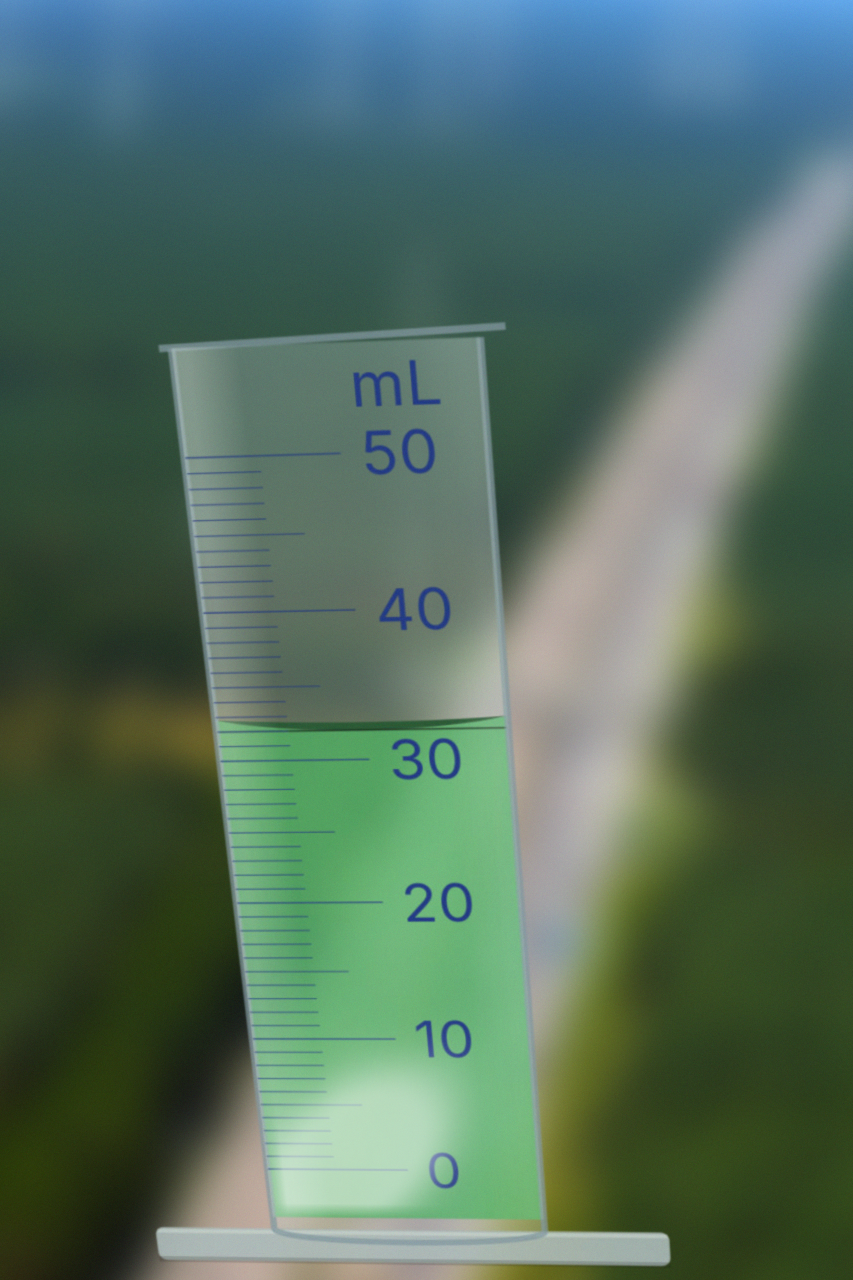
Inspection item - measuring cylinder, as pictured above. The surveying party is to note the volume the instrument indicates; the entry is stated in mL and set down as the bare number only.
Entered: 32
